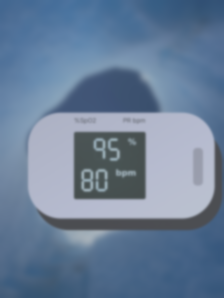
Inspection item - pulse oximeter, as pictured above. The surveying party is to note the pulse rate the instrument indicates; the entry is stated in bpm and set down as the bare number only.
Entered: 80
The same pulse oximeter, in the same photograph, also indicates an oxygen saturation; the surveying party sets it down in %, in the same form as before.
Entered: 95
